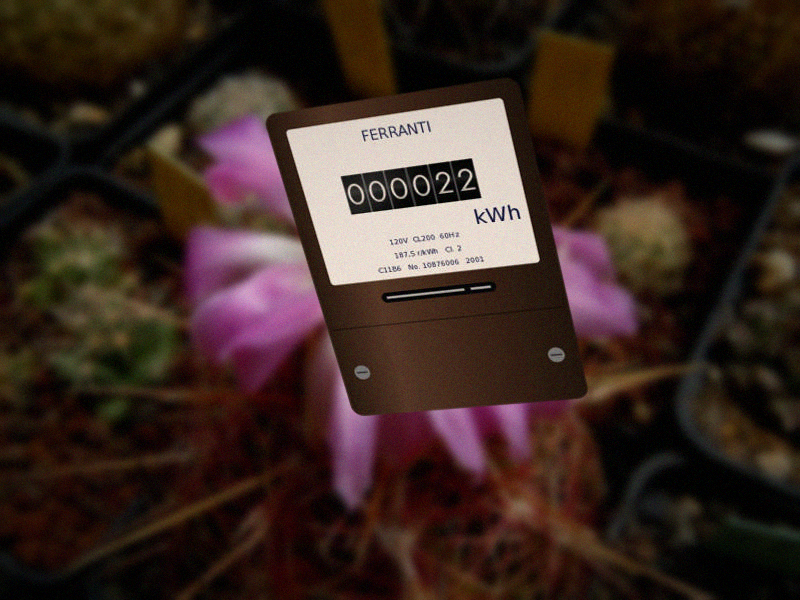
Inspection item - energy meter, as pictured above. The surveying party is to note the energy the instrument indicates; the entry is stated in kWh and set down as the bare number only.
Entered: 22
